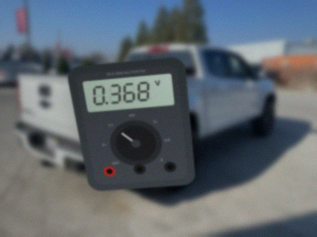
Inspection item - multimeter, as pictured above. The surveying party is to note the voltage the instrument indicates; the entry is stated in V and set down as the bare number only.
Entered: 0.368
